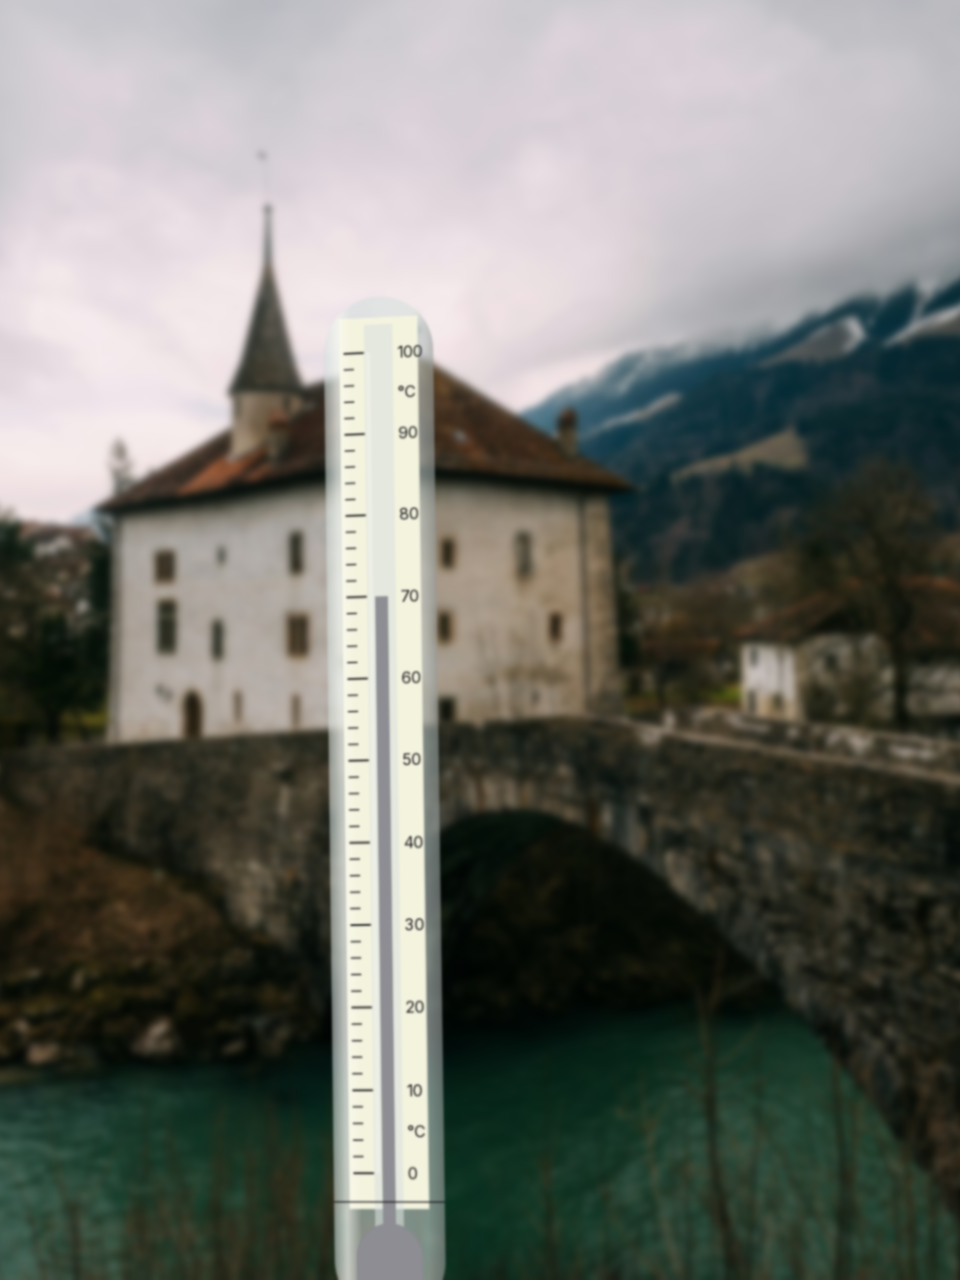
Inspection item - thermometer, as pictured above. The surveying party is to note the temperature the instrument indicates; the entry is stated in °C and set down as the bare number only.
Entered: 70
